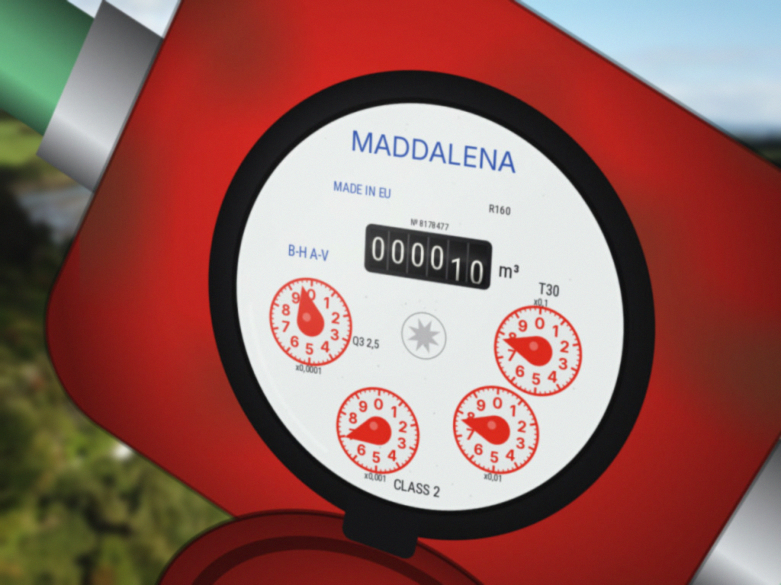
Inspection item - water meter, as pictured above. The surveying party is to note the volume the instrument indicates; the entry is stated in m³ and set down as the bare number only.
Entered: 9.7769
